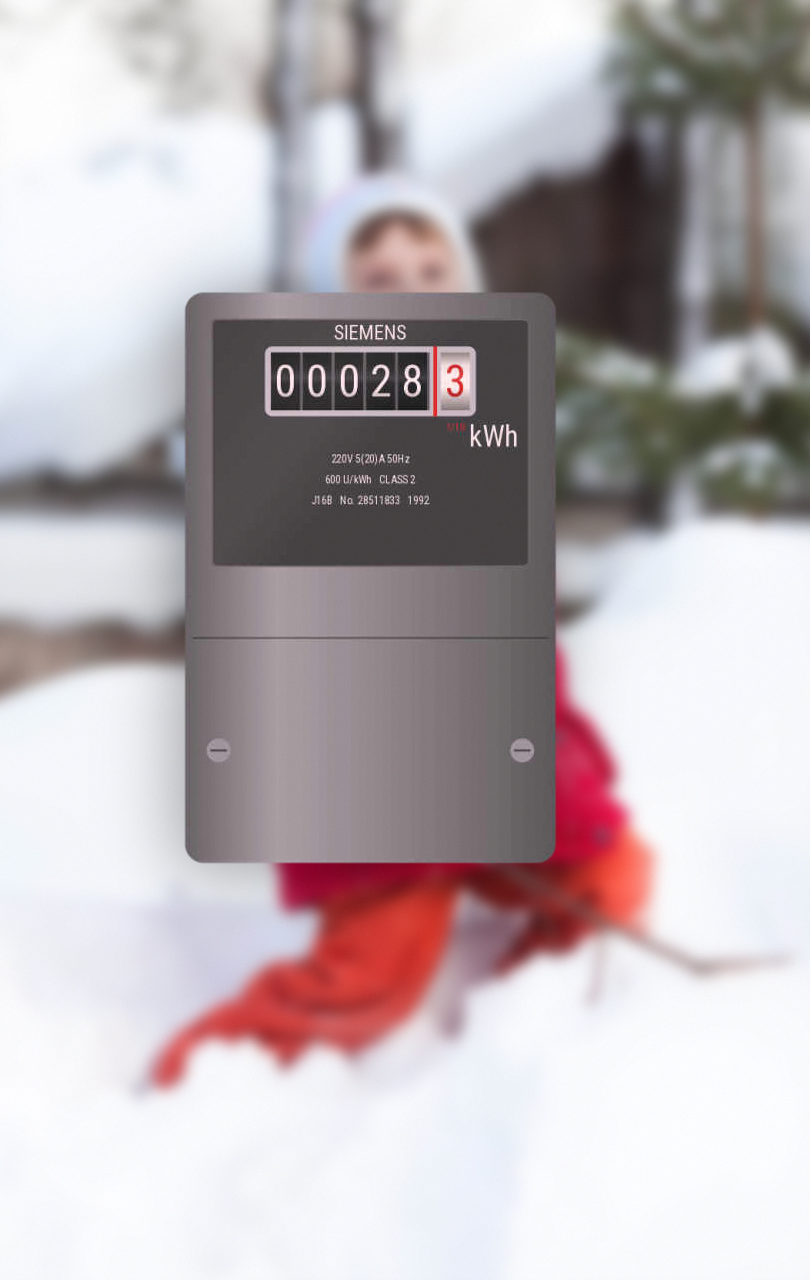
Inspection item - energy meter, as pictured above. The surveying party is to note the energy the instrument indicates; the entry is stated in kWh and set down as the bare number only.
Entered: 28.3
